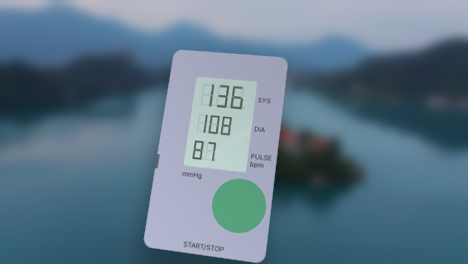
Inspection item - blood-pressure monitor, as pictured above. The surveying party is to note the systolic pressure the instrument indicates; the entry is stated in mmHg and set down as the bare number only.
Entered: 136
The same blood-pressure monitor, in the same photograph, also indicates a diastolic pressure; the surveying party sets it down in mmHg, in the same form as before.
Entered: 108
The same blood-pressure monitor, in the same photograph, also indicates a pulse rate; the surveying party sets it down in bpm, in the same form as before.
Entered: 87
